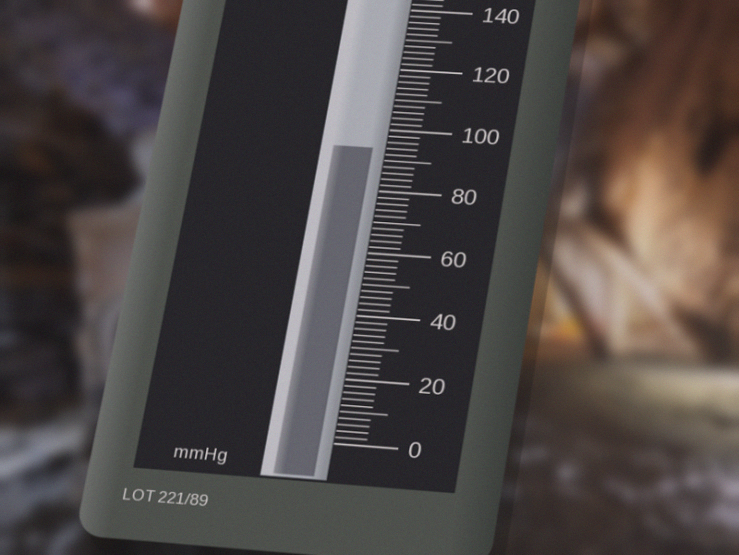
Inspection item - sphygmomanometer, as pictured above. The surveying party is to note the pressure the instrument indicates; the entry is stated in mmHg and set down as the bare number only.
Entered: 94
